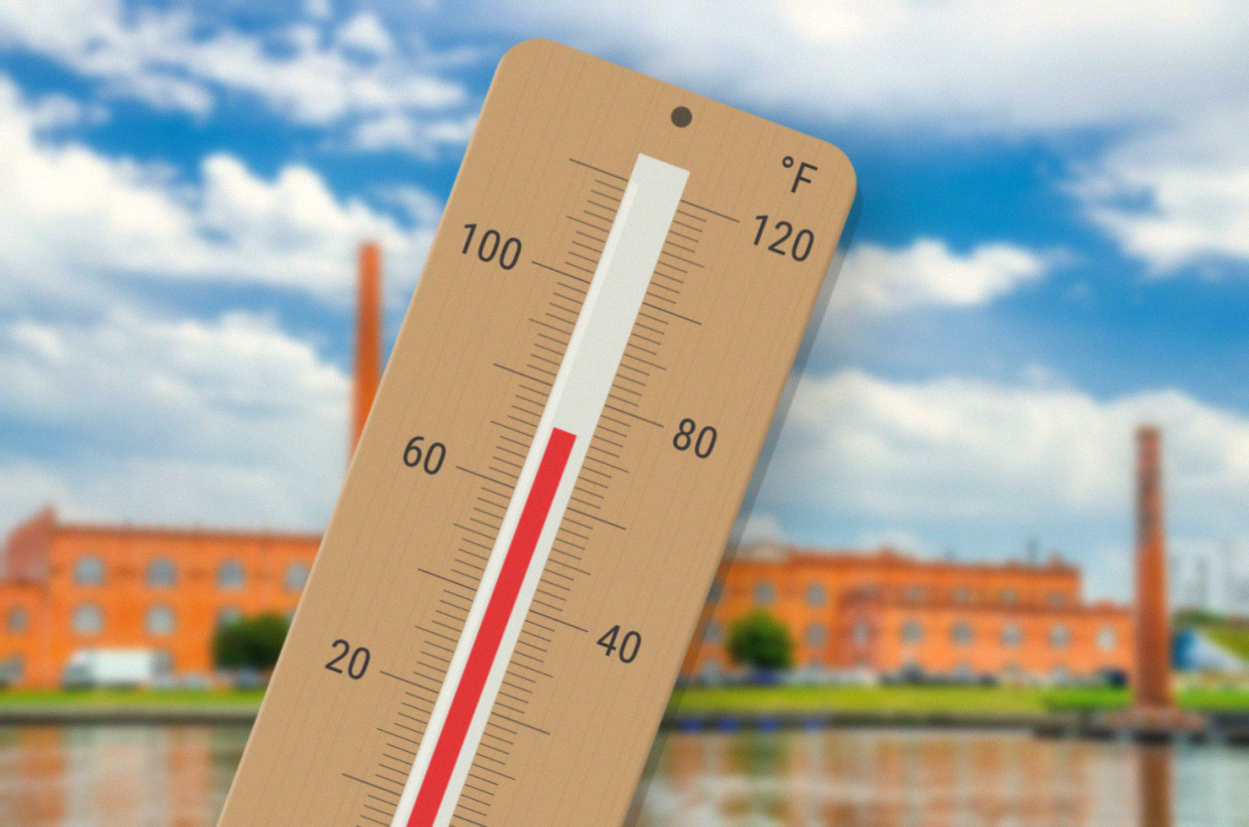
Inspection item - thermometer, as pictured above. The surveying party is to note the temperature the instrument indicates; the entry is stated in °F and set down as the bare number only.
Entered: 73
